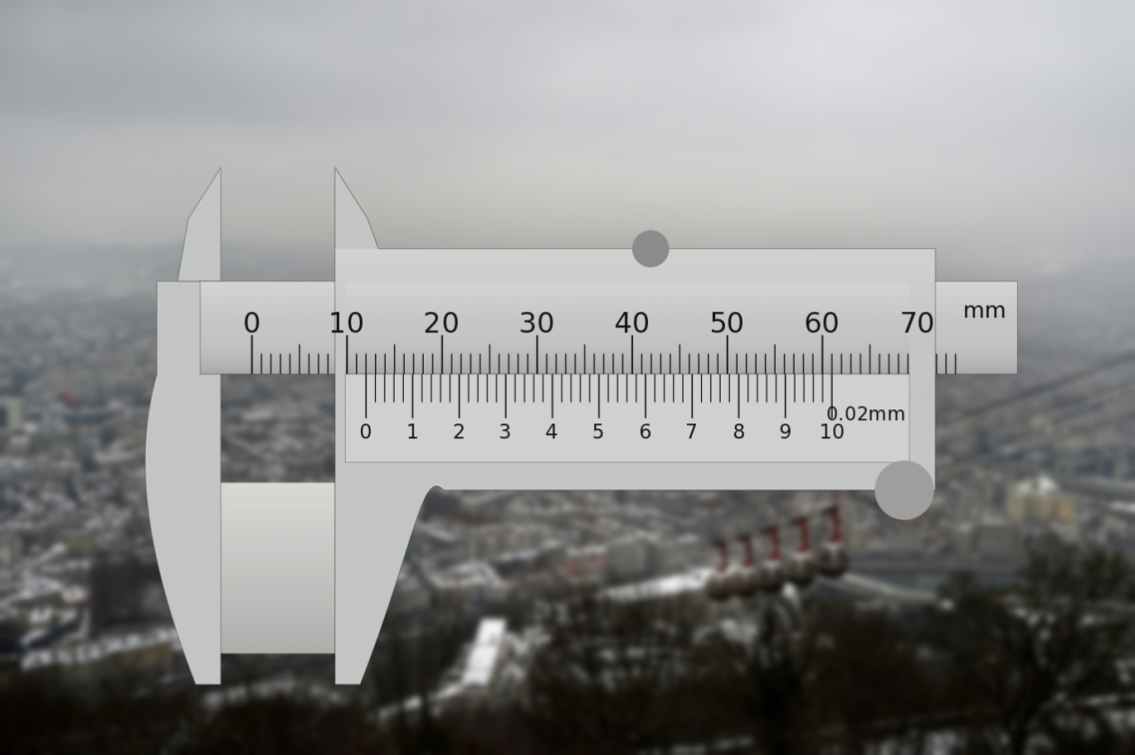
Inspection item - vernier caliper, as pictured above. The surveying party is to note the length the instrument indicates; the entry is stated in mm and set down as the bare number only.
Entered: 12.0
